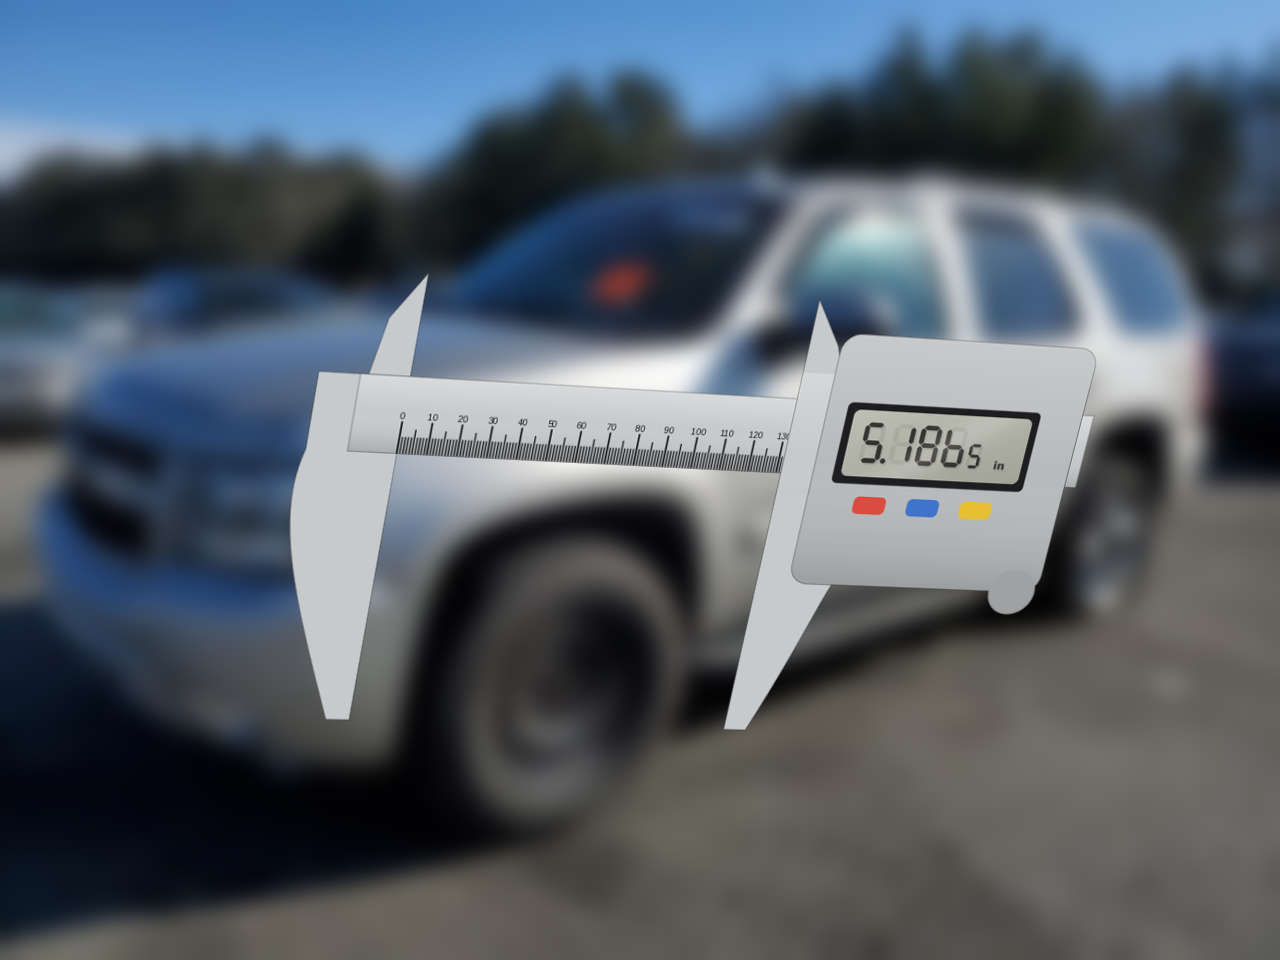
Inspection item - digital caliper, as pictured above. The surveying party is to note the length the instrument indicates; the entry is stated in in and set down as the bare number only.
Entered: 5.1865
